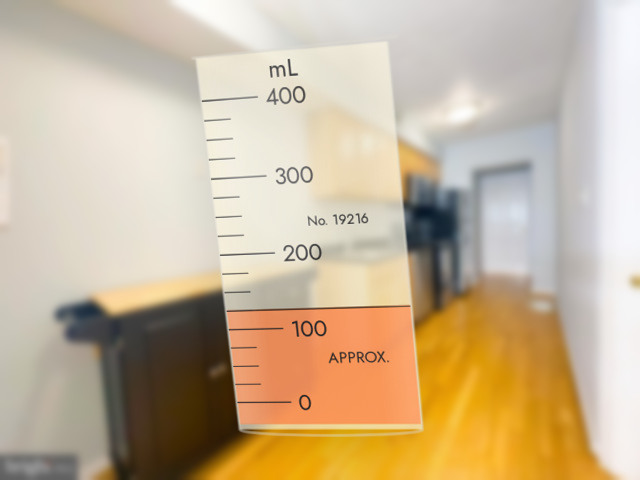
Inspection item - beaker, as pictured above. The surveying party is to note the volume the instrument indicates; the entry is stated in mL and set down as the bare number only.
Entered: 125
